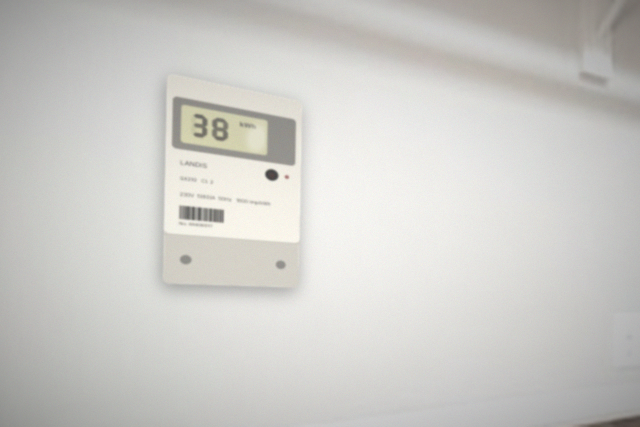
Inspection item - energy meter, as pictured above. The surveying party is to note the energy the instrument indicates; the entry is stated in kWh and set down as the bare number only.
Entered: 38
